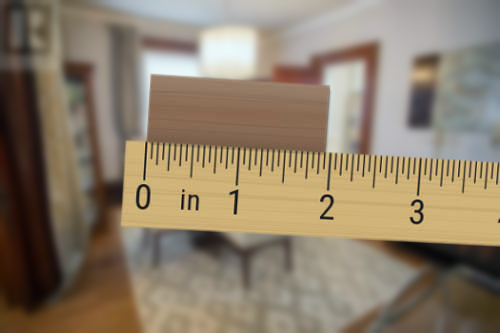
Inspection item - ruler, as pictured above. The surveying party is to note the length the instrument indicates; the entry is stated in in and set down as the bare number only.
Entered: 1.9375
